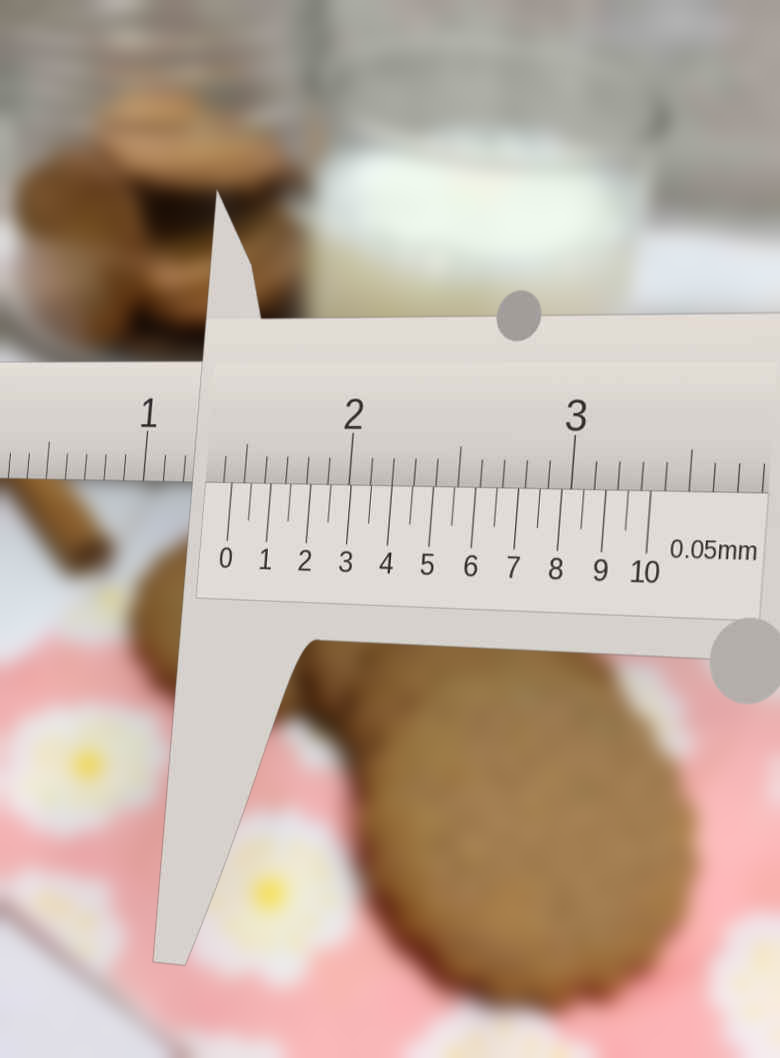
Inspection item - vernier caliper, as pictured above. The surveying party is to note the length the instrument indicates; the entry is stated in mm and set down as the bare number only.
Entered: 14.4
